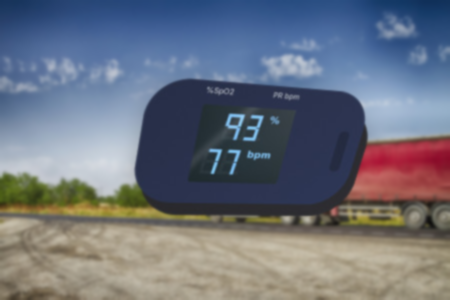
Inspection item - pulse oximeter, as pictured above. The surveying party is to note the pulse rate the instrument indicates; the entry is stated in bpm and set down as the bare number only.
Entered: 77
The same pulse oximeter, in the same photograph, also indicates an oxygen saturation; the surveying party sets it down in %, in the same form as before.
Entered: 93
